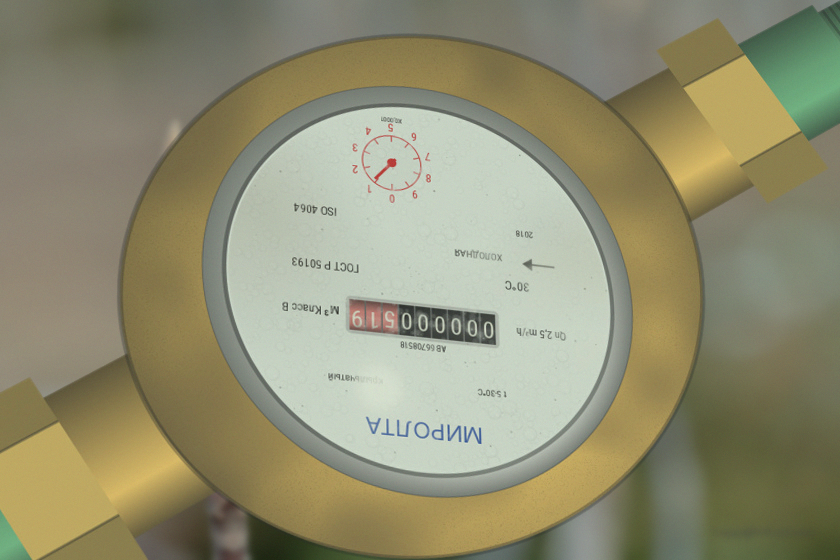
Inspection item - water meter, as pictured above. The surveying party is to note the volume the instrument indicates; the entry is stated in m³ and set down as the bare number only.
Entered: 0.5191
